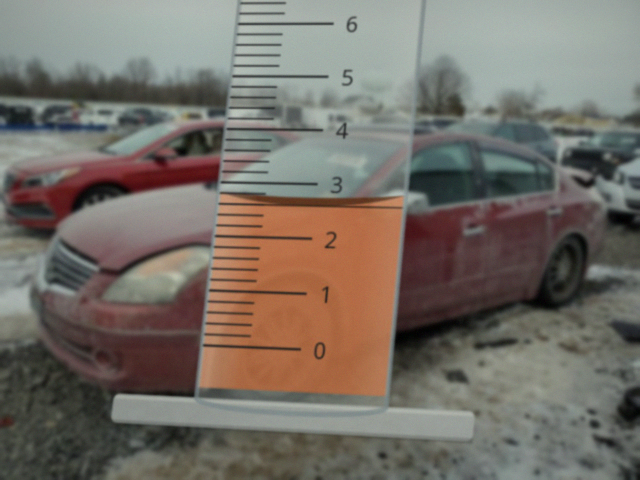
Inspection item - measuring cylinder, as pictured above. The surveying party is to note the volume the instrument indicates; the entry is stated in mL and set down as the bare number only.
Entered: 2.6
